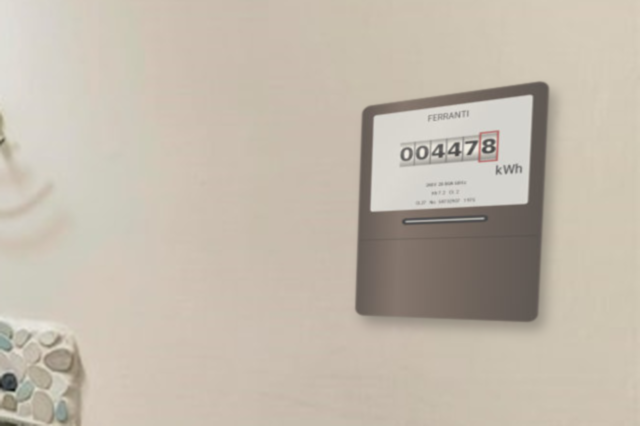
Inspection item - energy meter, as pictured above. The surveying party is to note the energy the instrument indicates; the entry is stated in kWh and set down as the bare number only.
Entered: 447.8
